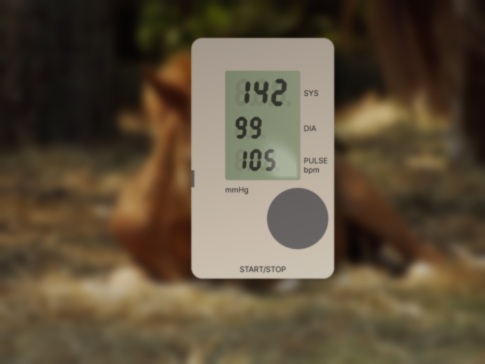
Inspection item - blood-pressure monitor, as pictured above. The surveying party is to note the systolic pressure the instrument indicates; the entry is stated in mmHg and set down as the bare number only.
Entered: 142
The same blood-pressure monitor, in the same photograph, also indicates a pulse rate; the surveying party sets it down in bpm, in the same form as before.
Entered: 105
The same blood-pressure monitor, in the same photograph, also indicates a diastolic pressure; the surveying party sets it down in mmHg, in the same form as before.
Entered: 99
